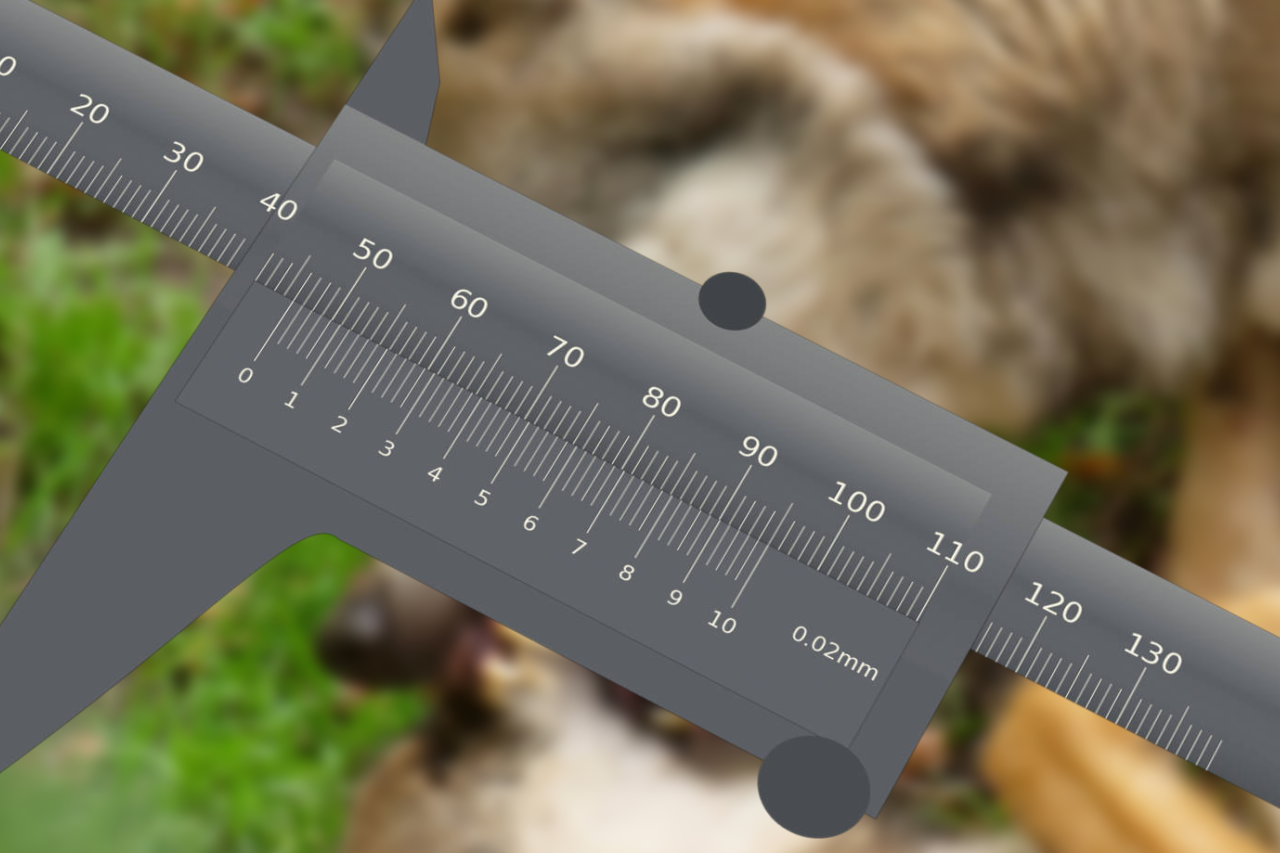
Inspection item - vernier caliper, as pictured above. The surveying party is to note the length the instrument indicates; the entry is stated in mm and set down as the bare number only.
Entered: 46.0
